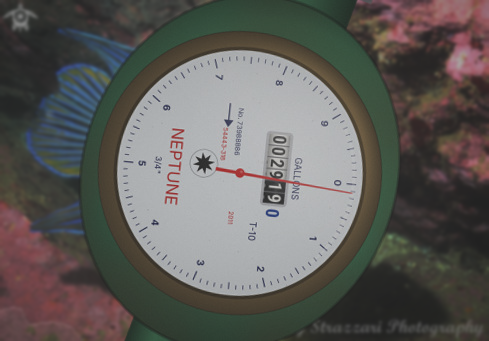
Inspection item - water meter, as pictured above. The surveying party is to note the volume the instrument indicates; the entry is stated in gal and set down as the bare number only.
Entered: 29190.1
